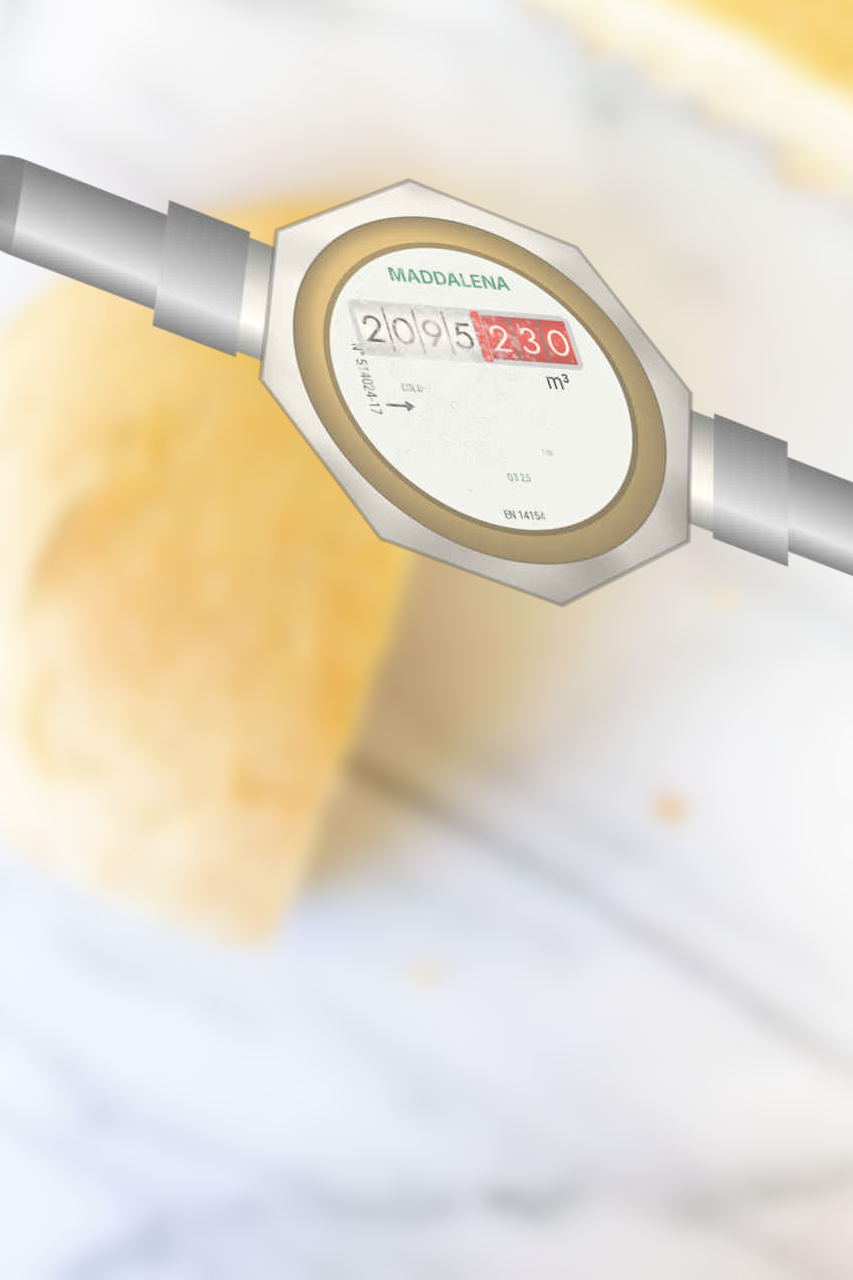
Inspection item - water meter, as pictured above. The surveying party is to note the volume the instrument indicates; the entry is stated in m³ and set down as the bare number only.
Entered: 2095.230
